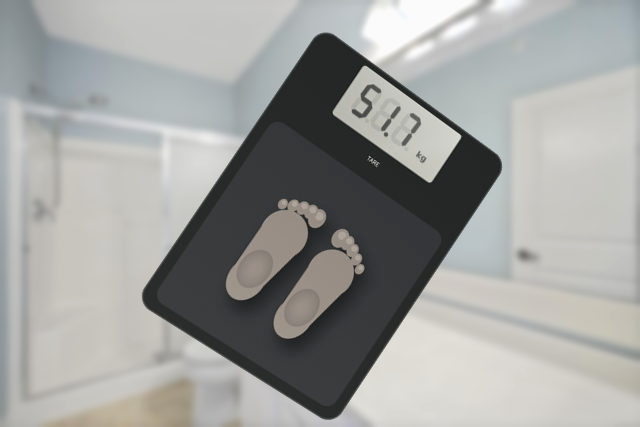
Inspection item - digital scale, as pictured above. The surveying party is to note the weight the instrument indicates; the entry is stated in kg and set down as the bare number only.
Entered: 51.7
